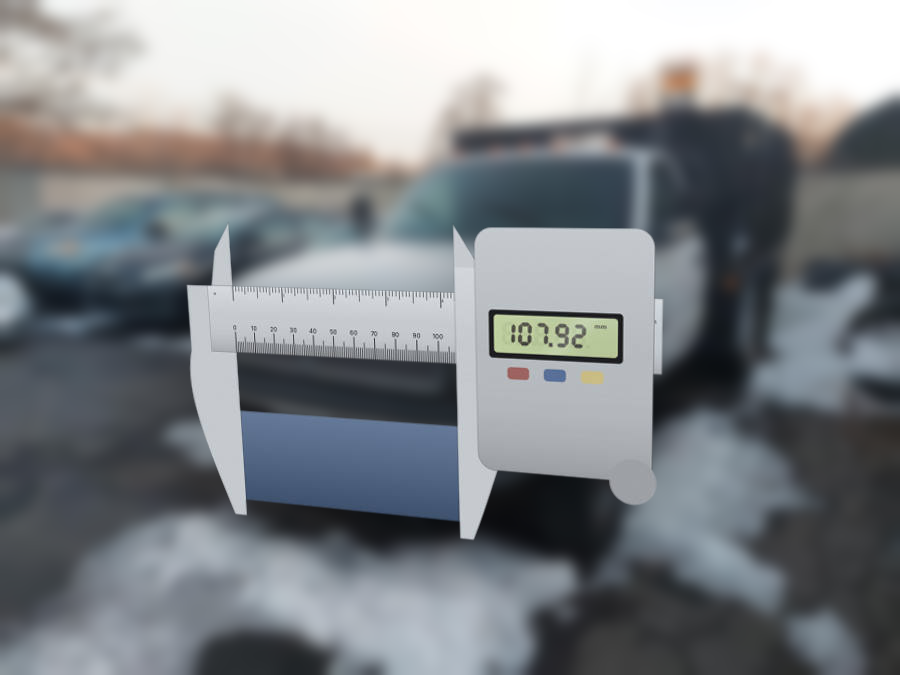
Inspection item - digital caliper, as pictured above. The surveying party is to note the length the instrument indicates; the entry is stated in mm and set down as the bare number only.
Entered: 107.92
